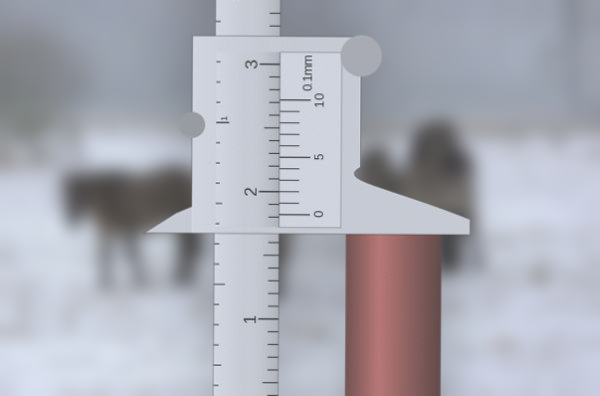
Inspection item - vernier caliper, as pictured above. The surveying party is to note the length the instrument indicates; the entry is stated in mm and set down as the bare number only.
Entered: 18.2
